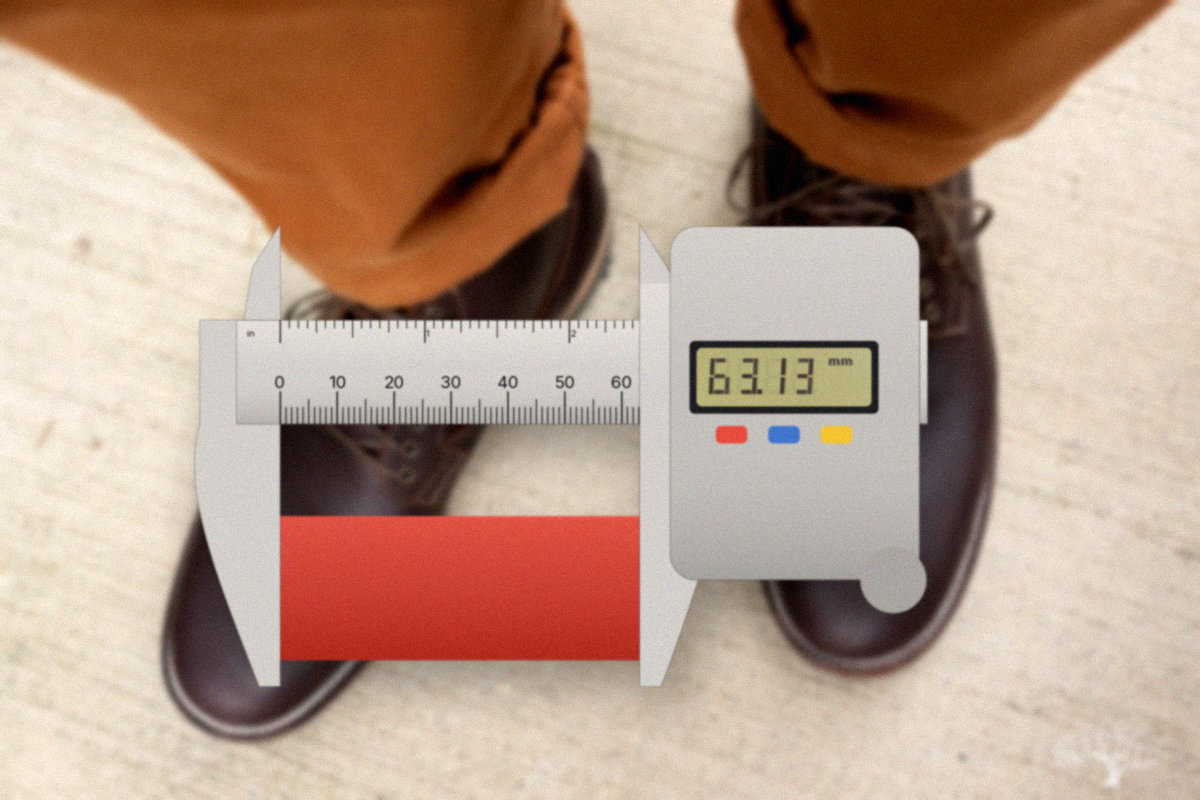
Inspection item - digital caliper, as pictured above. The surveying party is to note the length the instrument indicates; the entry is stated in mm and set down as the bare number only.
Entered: 63.13
